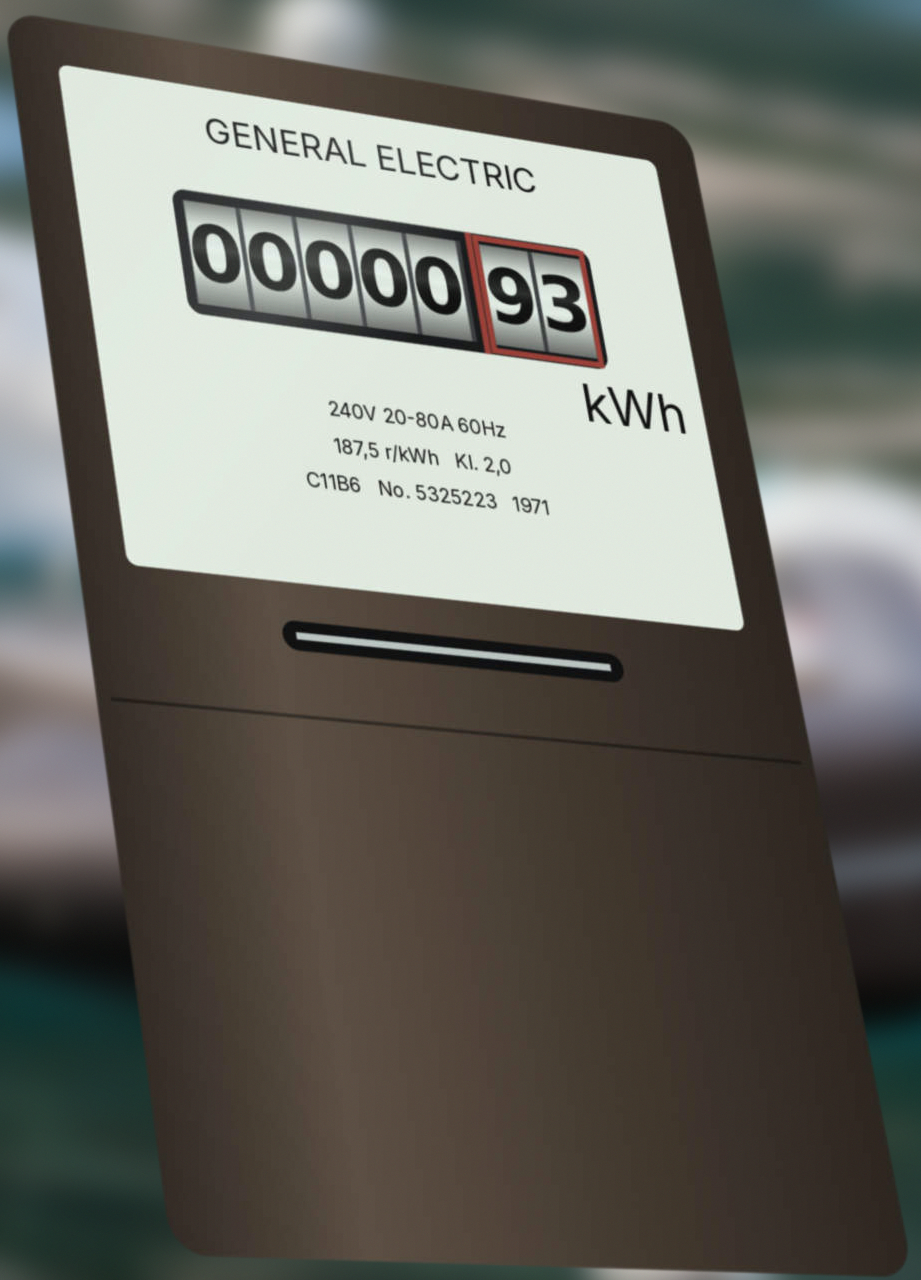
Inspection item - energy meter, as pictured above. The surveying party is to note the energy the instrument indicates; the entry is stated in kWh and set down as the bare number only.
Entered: 0.93
